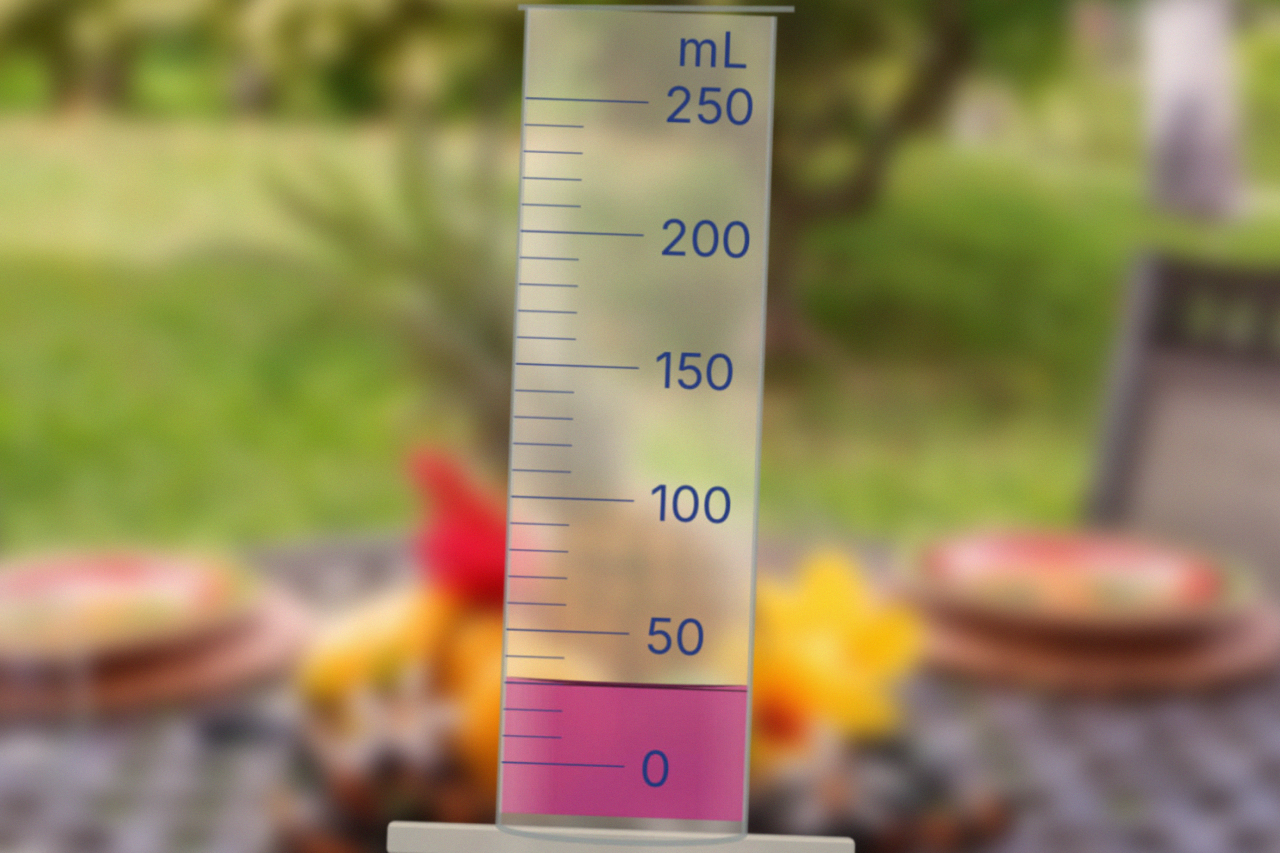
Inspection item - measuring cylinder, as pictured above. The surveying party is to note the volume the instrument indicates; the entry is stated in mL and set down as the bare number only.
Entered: 30
